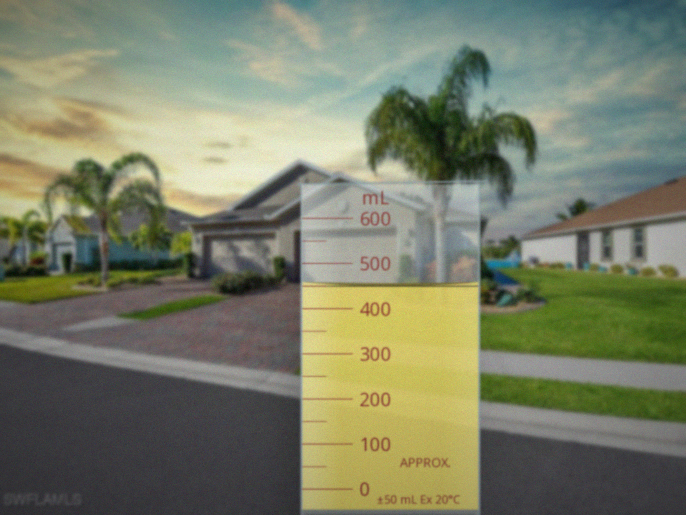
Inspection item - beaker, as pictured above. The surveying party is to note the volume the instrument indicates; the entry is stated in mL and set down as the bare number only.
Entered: 450
